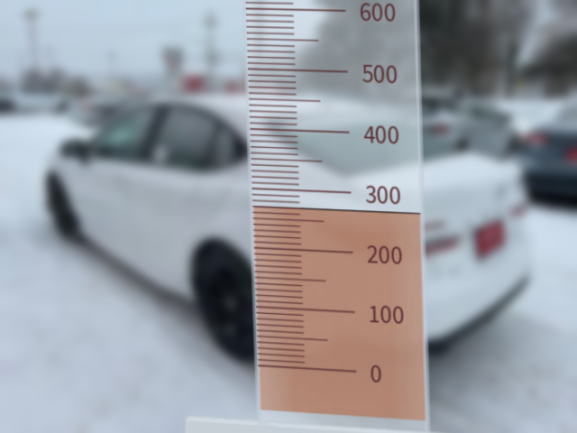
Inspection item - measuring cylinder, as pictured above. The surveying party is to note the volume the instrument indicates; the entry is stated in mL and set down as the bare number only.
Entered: 270
